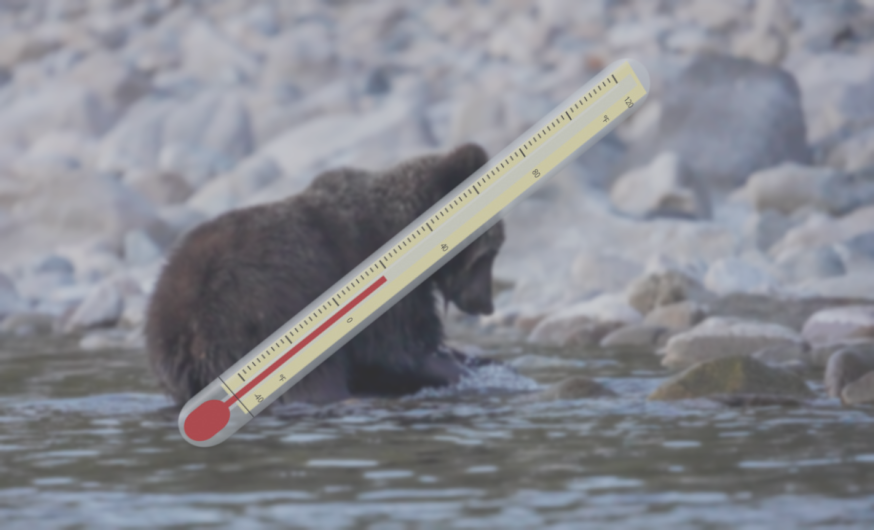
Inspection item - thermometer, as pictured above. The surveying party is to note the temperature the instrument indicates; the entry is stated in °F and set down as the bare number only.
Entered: 18
